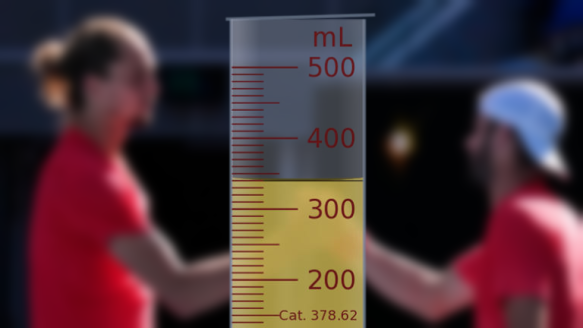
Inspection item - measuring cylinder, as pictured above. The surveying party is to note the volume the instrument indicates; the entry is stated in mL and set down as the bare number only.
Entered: 340
